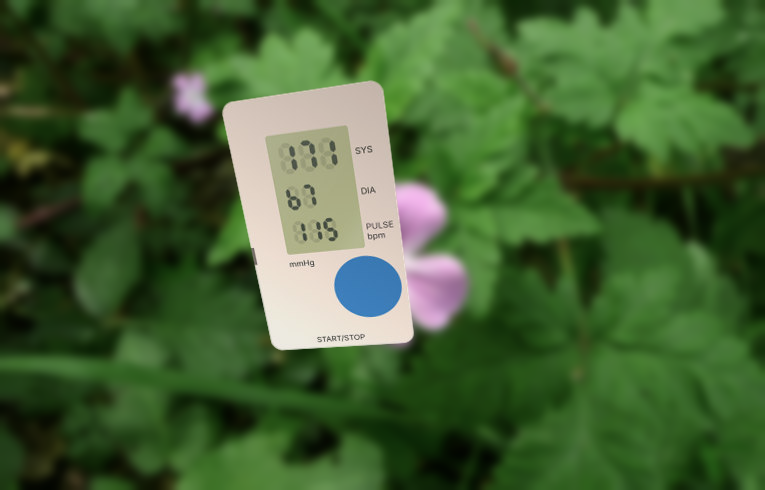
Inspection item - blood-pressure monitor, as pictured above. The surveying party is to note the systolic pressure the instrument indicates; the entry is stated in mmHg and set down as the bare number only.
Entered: 171
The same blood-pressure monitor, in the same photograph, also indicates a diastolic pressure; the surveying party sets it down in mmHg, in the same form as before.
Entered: 67
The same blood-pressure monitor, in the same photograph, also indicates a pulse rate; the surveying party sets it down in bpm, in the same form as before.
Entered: 115
